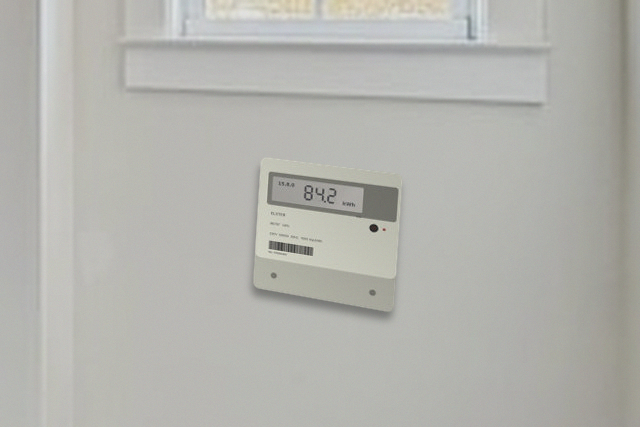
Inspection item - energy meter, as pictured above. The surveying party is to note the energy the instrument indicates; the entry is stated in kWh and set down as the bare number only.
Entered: 84.2
